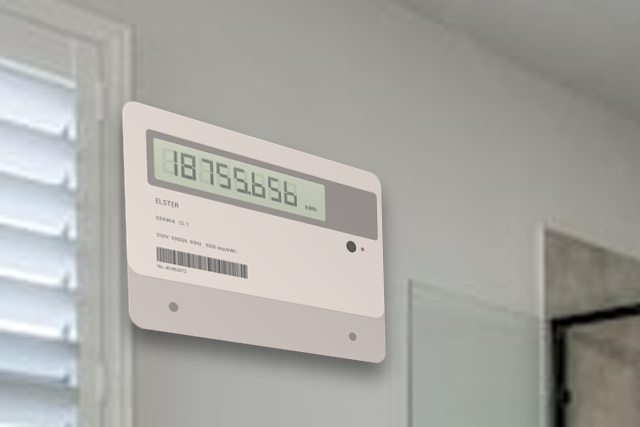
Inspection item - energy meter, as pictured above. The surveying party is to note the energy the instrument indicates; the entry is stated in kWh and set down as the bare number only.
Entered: 18755.656
